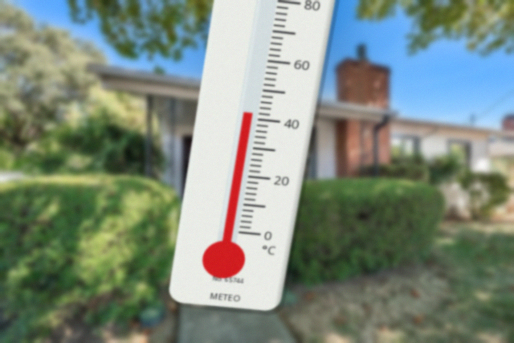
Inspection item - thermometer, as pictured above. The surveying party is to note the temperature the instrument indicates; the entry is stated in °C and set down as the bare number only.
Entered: 42
